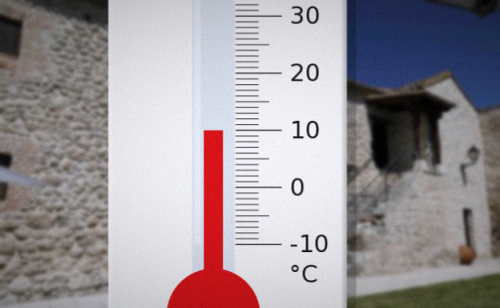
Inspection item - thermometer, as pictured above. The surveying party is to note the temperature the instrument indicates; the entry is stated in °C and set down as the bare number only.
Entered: 10
